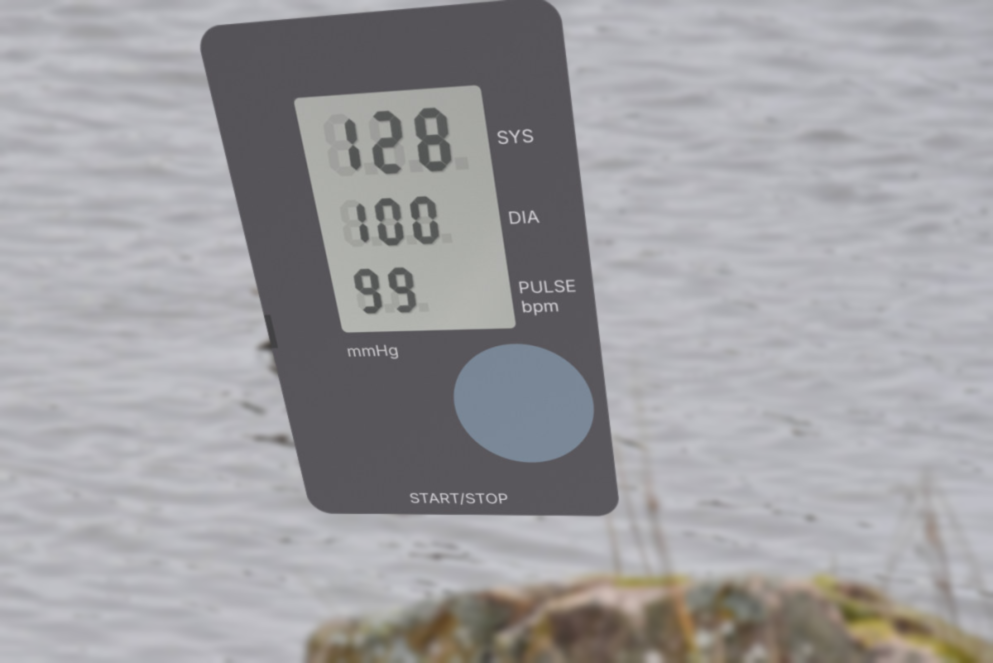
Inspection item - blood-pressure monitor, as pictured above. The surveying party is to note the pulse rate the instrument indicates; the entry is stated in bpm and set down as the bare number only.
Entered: 99
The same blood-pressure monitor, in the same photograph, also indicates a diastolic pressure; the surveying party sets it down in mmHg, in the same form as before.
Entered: 100
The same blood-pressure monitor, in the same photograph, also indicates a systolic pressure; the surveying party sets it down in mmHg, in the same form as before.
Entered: 128
